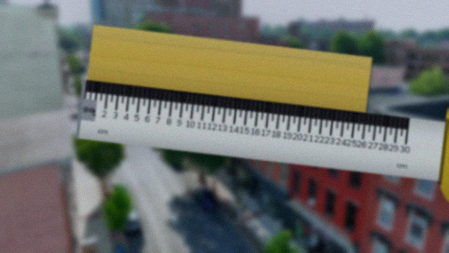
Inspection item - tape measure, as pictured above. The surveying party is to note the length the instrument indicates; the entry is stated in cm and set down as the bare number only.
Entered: 26
